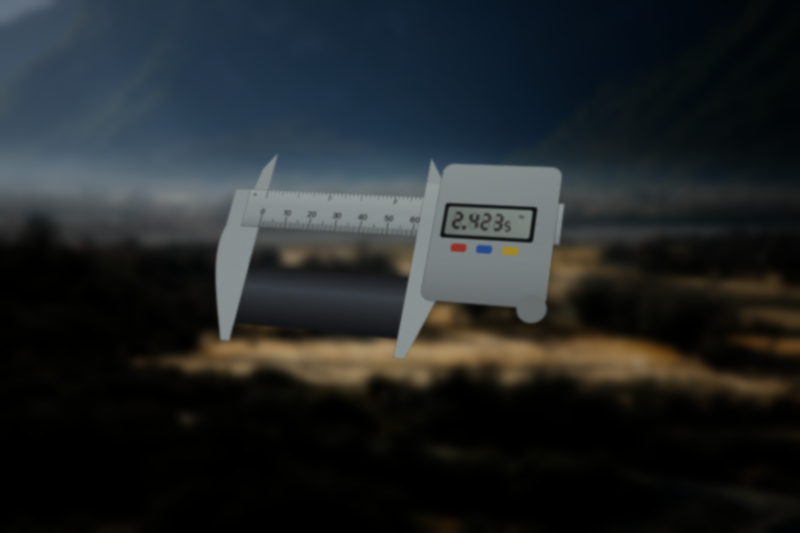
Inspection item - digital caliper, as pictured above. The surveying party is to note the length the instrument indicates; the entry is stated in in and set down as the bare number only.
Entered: 2.4235
